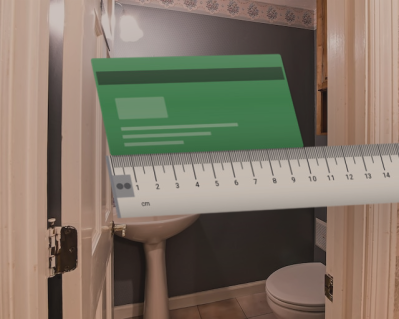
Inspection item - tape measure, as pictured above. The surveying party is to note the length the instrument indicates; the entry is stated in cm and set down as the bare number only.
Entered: 10
